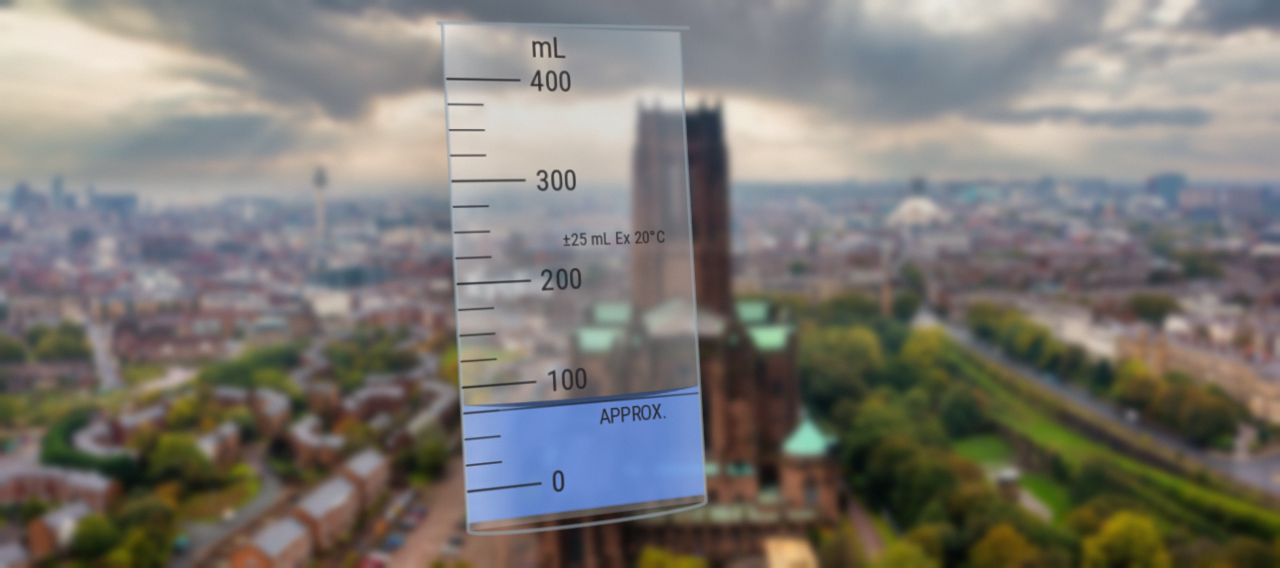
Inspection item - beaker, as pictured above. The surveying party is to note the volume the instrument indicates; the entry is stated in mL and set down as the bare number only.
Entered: 75
